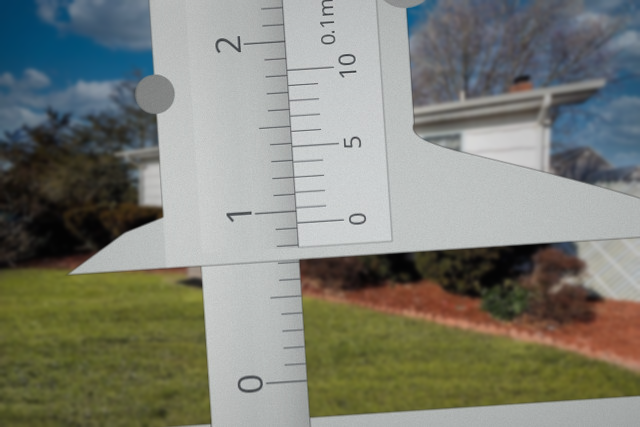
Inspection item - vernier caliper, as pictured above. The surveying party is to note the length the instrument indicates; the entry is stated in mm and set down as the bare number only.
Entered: 9.3
